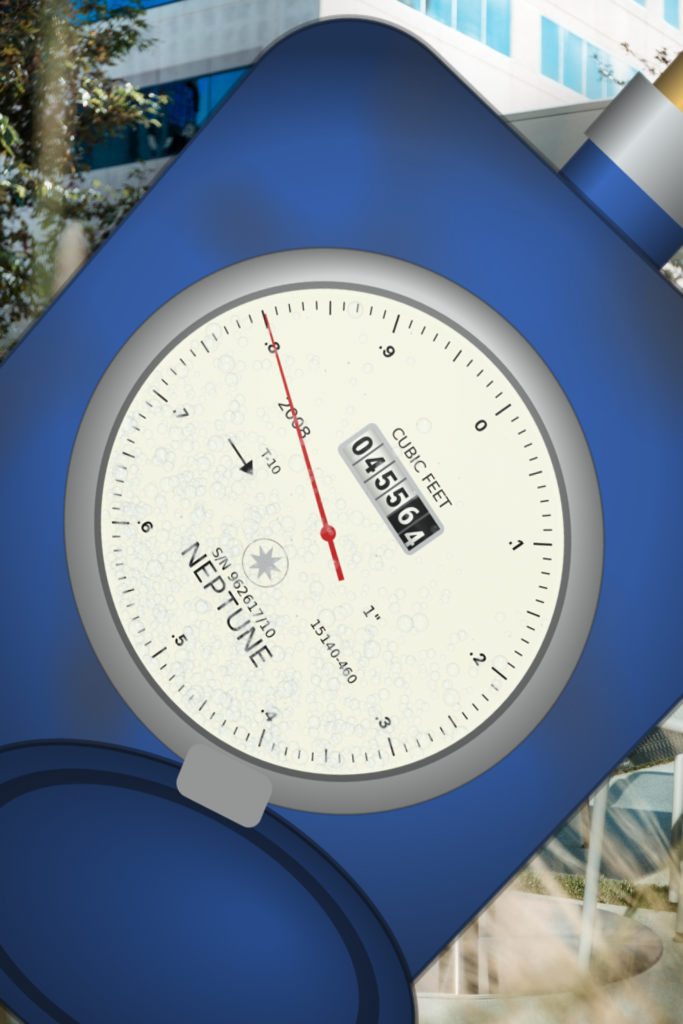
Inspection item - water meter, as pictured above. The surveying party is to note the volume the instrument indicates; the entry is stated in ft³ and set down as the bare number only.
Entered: 45563.80
